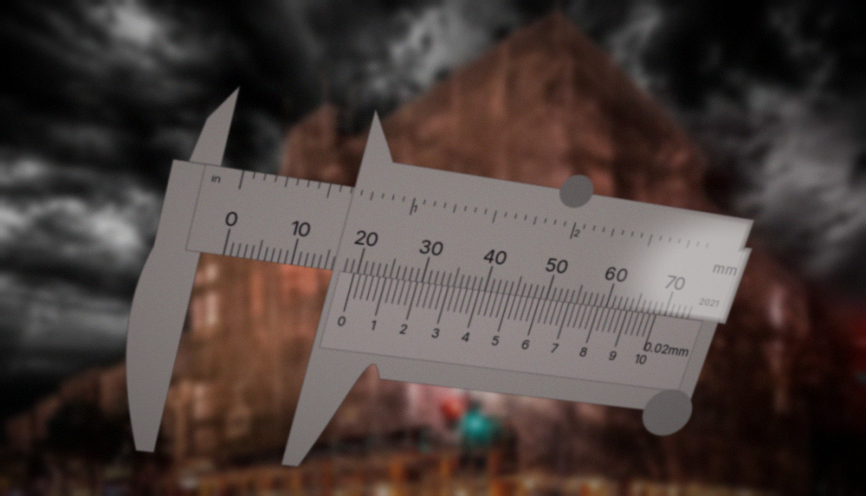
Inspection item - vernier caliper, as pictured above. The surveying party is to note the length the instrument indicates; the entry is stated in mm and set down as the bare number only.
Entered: 19.5
